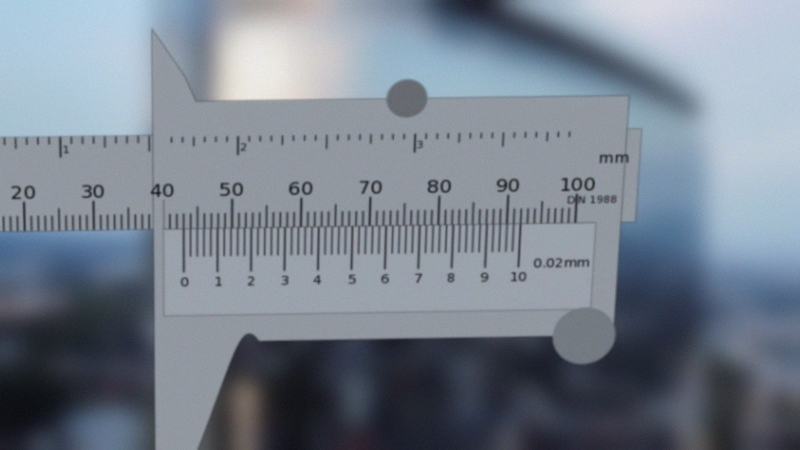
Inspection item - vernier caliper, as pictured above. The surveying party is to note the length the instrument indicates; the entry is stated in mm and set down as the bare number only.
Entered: 43.0
